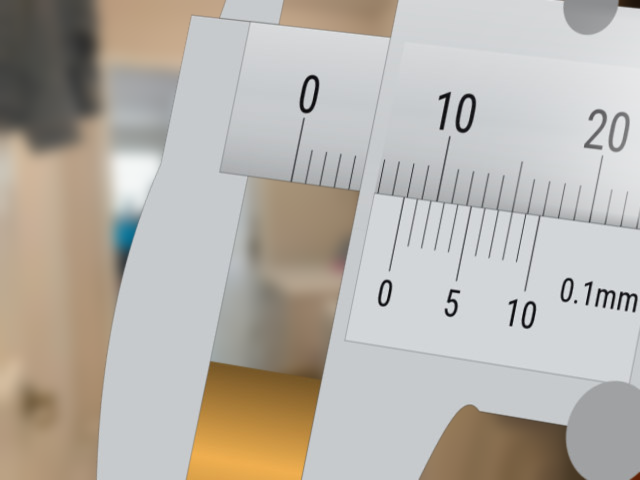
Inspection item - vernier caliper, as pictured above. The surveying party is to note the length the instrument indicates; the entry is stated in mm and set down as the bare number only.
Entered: 7.8
